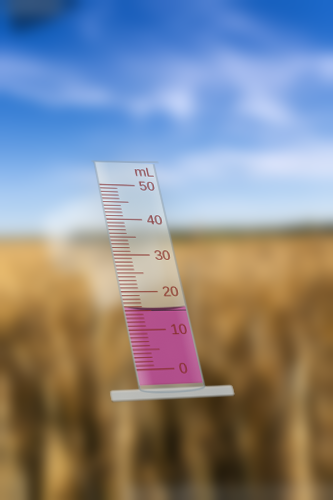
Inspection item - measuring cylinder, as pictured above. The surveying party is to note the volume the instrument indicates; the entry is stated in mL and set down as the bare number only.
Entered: 15
